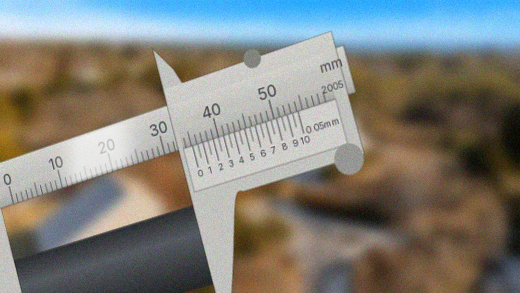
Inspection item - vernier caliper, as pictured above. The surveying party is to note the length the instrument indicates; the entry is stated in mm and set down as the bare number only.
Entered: 35.2
